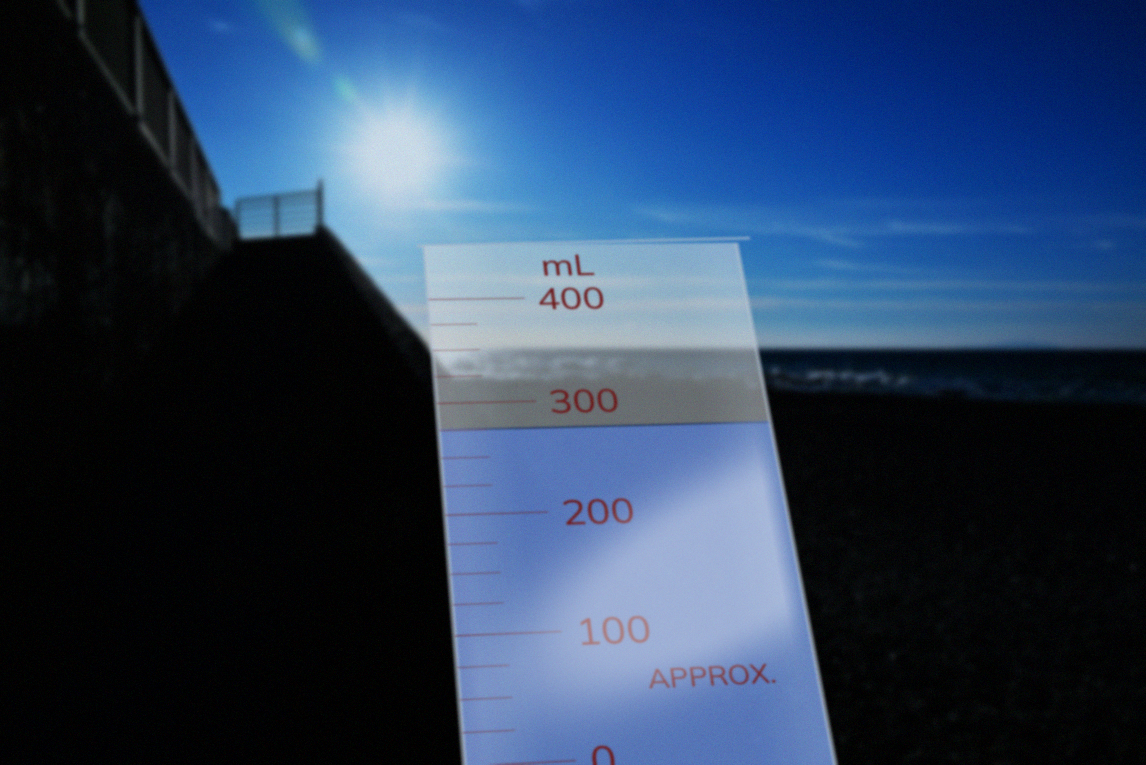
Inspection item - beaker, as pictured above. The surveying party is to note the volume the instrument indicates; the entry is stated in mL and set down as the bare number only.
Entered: 275
